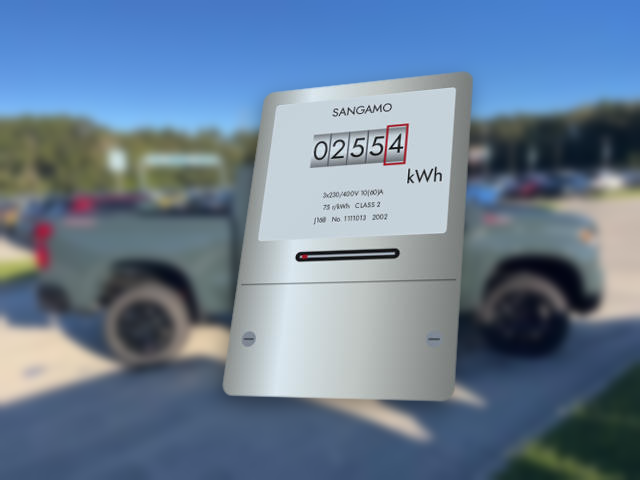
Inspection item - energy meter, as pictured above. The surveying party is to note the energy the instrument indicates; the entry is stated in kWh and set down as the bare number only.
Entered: 255.4
